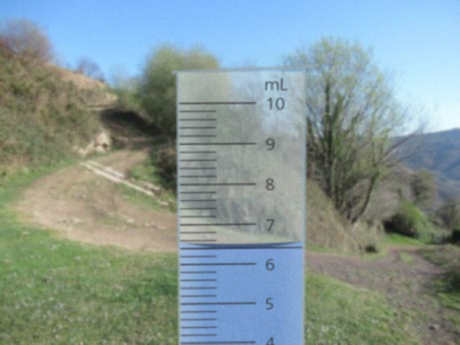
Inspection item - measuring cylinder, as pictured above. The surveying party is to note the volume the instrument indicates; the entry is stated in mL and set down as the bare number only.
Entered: 6.4
